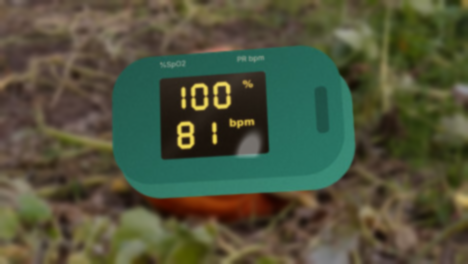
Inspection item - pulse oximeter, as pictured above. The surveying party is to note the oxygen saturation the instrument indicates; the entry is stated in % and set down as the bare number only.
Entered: 100
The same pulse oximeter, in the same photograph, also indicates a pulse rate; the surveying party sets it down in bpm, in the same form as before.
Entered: 81
